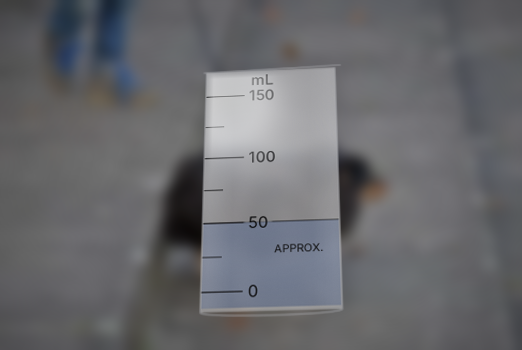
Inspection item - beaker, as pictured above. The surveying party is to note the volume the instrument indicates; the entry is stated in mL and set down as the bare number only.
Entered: 50
